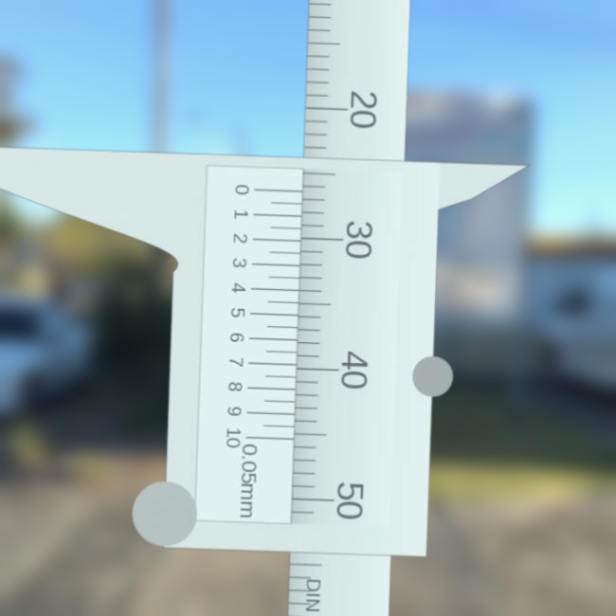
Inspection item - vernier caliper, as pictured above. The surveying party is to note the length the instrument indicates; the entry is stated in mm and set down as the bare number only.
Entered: 26.4
